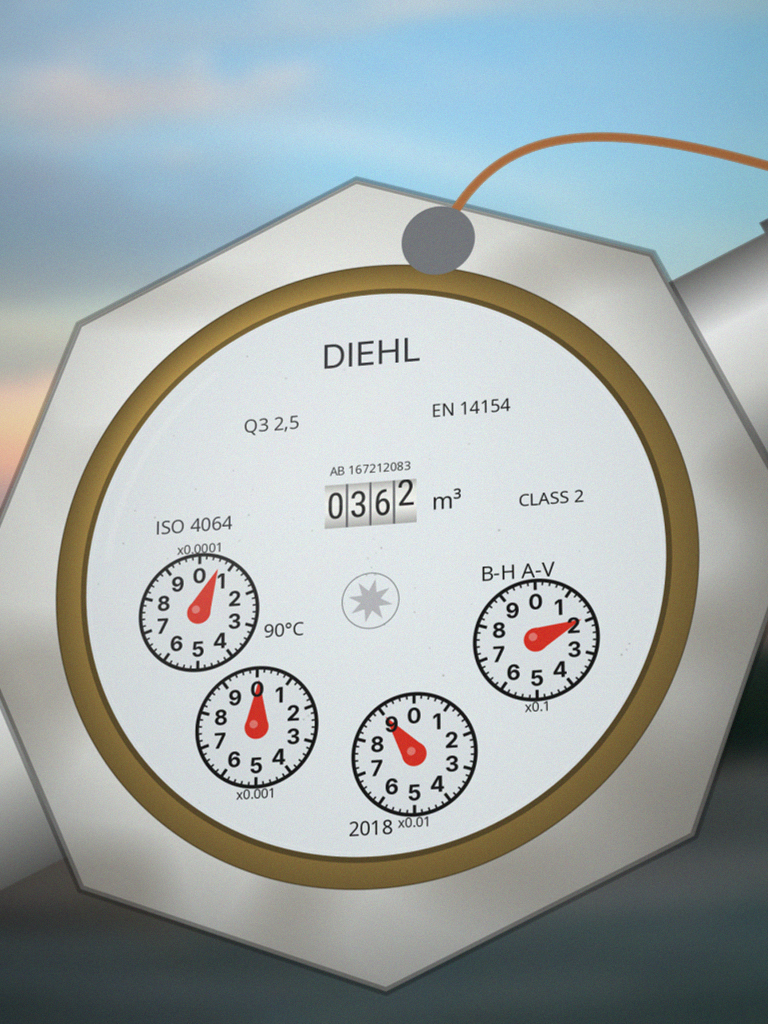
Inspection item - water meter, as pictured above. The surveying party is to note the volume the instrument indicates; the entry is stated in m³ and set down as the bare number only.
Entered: 362.1900
